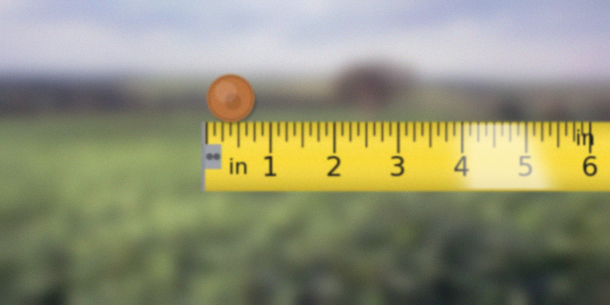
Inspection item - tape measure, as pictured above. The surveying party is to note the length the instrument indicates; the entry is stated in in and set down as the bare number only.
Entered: 0.75
